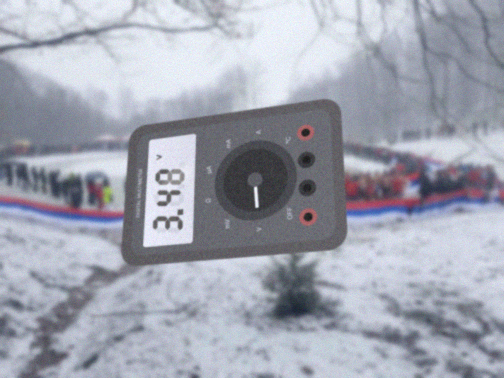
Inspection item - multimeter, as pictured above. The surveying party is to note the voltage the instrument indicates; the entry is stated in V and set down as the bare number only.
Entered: 3.48
